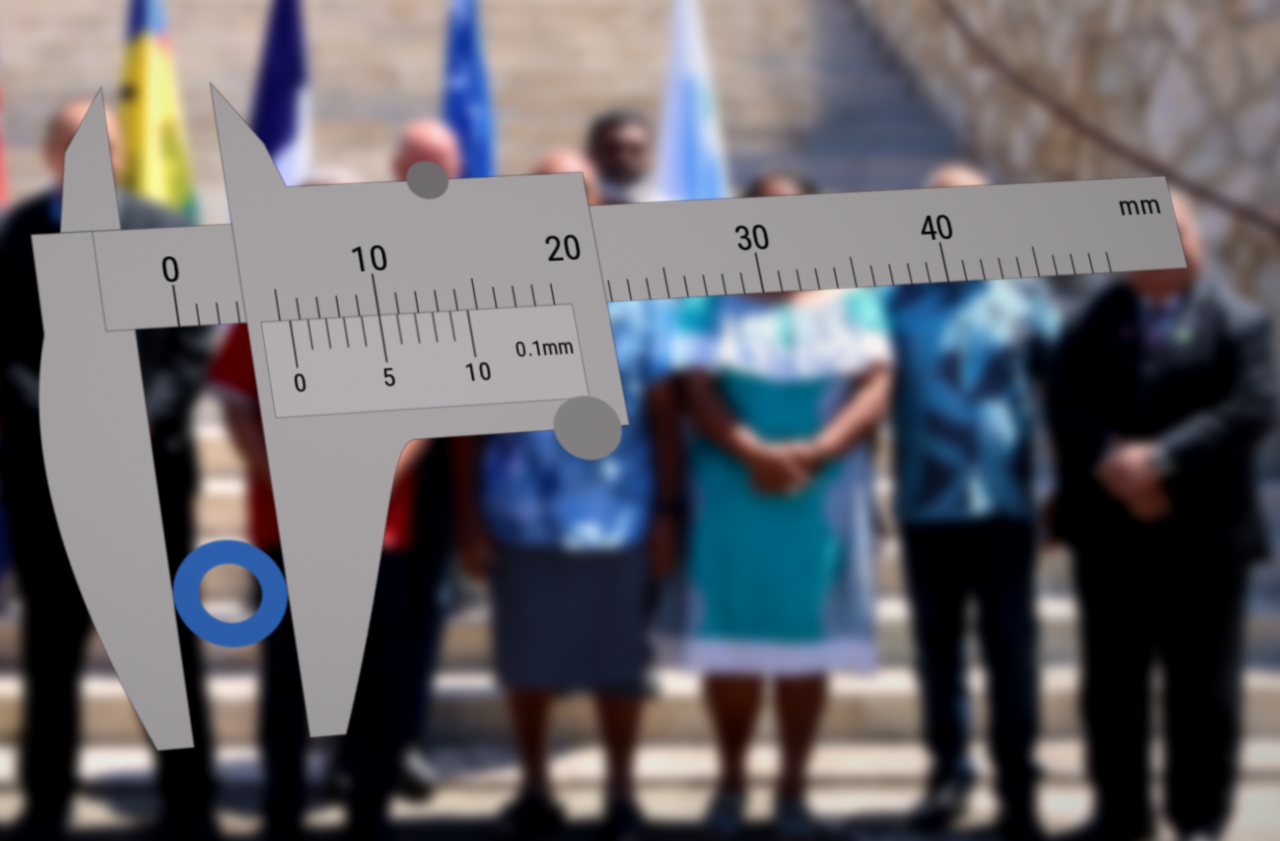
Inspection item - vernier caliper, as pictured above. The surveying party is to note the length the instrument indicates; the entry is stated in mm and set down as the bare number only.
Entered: 5.5
